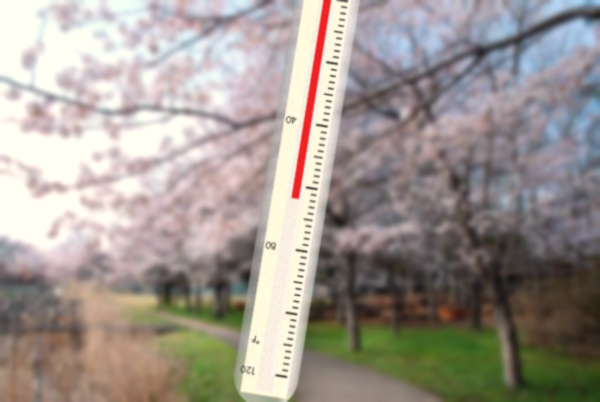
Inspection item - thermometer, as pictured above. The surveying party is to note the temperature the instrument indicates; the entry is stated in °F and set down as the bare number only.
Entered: 64
